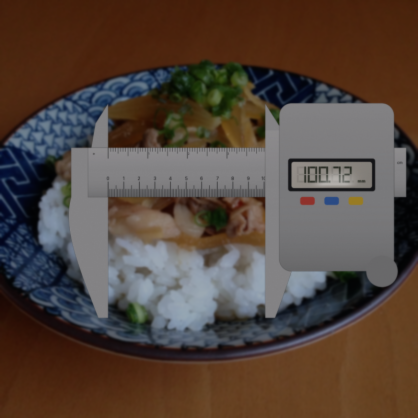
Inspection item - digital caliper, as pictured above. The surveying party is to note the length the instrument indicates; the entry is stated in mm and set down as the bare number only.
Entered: 100.72
